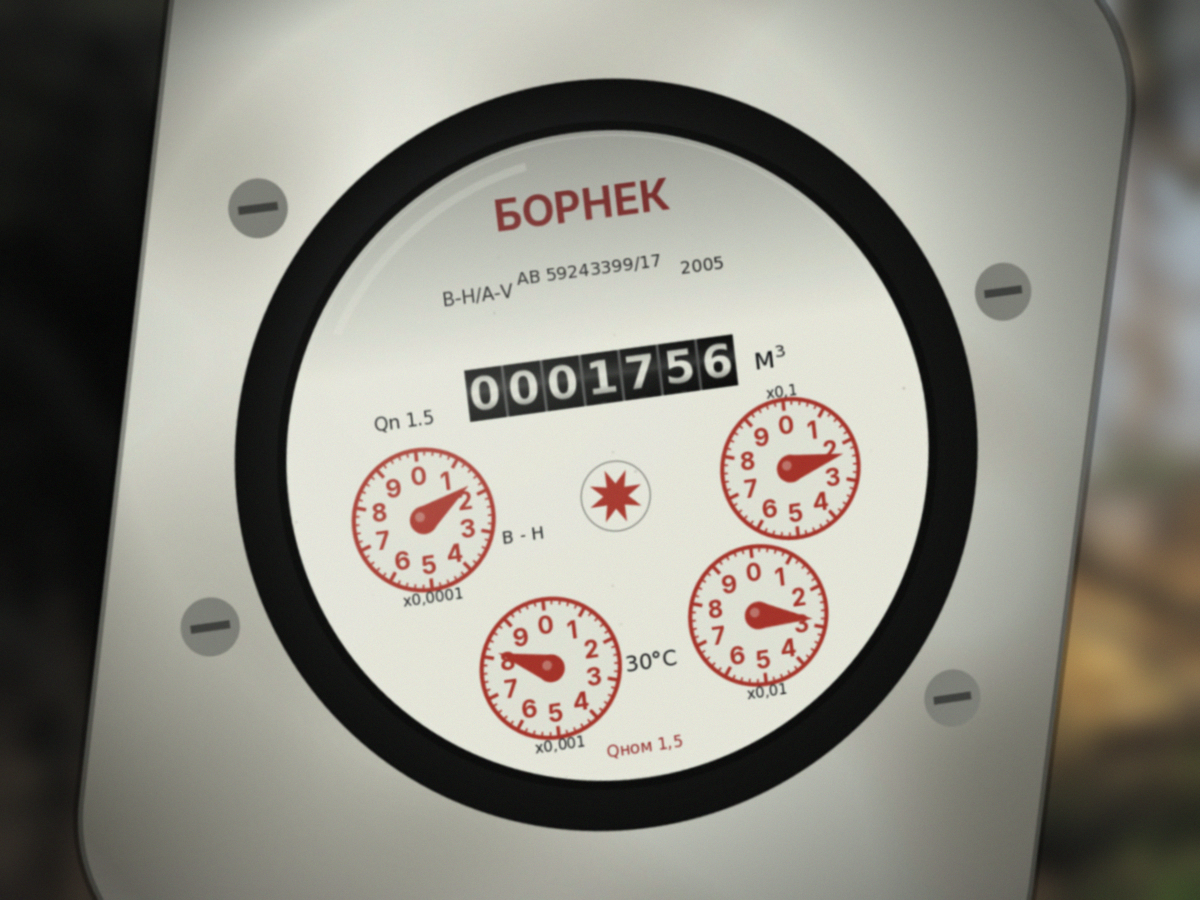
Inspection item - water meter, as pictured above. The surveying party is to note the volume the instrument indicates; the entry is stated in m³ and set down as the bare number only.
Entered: 1756.2281
